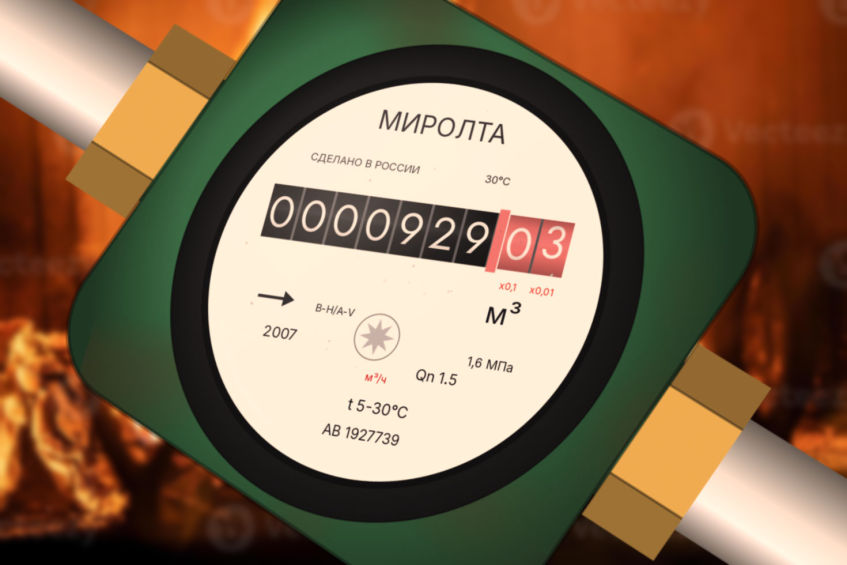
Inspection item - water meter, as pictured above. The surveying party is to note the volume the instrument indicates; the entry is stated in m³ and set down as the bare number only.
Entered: 929.03
